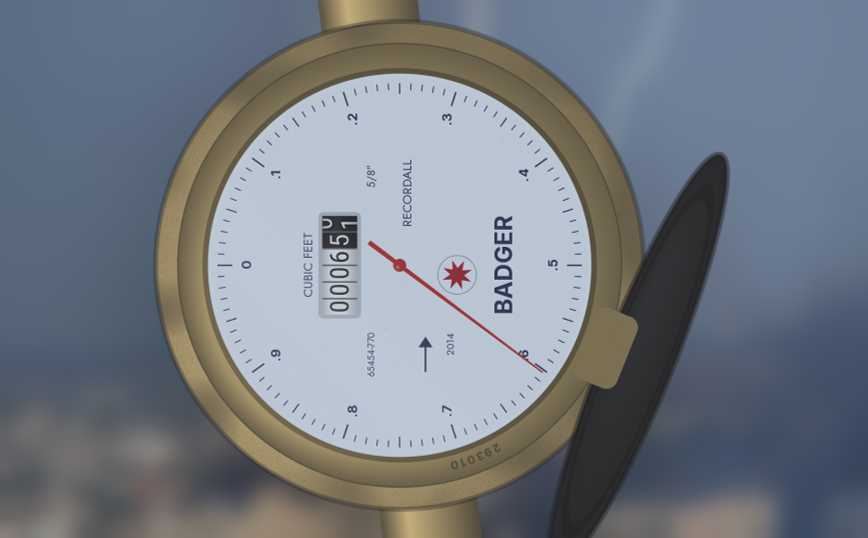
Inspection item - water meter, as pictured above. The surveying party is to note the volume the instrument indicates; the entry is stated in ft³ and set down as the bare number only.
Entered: 650.60
